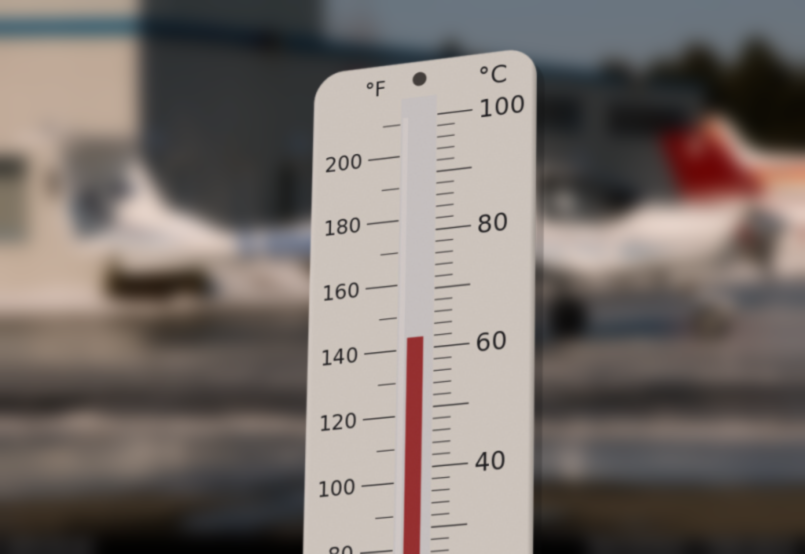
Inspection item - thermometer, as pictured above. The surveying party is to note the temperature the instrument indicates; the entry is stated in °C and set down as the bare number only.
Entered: 62
